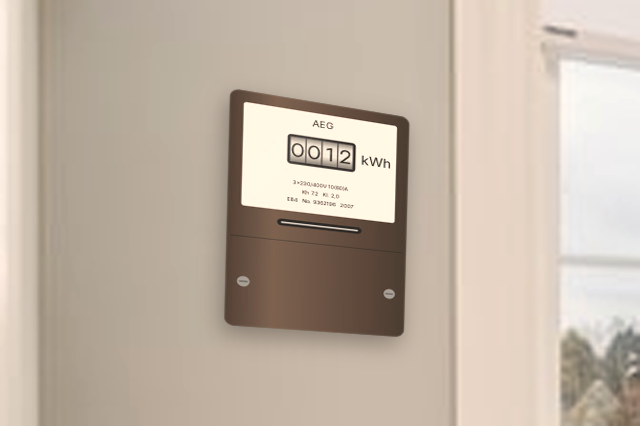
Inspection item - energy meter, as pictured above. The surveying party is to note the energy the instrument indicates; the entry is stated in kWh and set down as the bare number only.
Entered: 12
